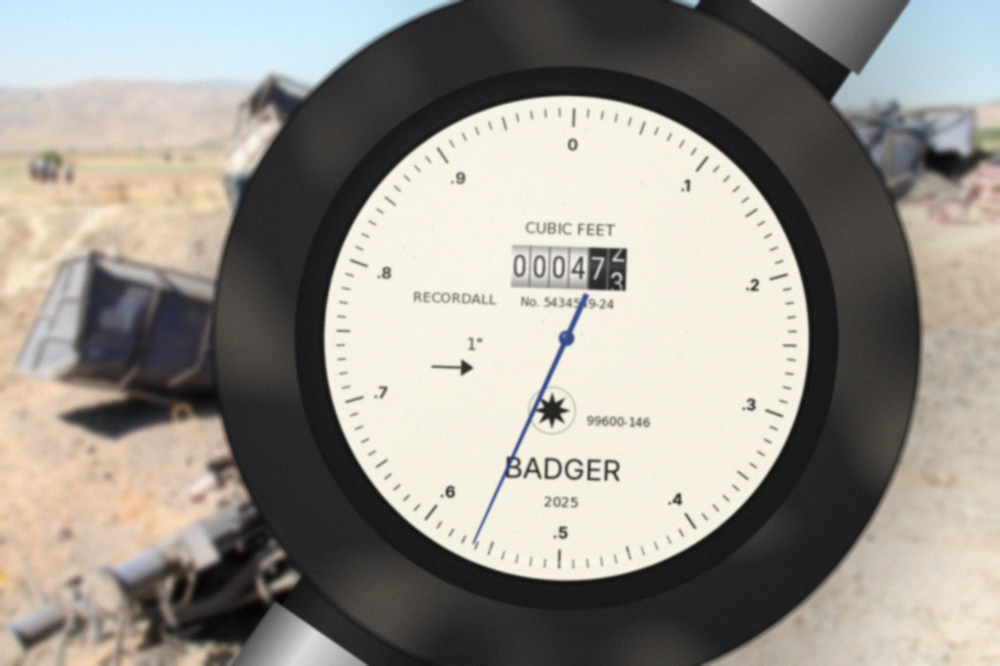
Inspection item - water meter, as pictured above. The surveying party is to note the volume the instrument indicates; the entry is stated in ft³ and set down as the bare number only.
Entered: 472.56
